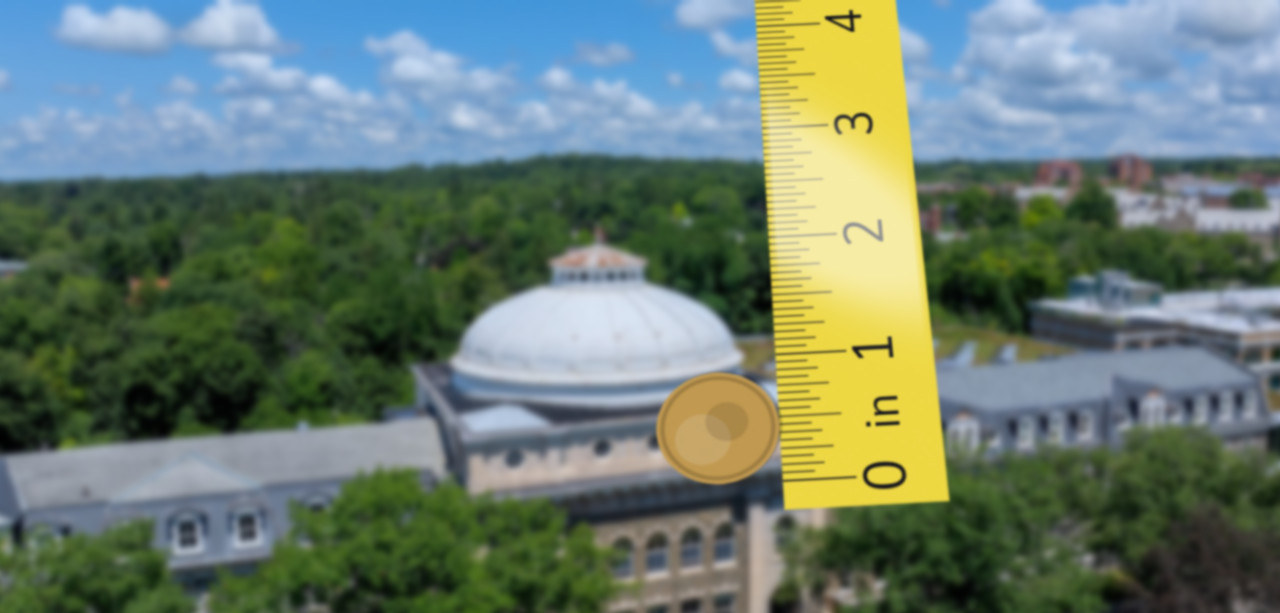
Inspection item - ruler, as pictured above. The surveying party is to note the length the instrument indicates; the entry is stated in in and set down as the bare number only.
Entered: 0.875
